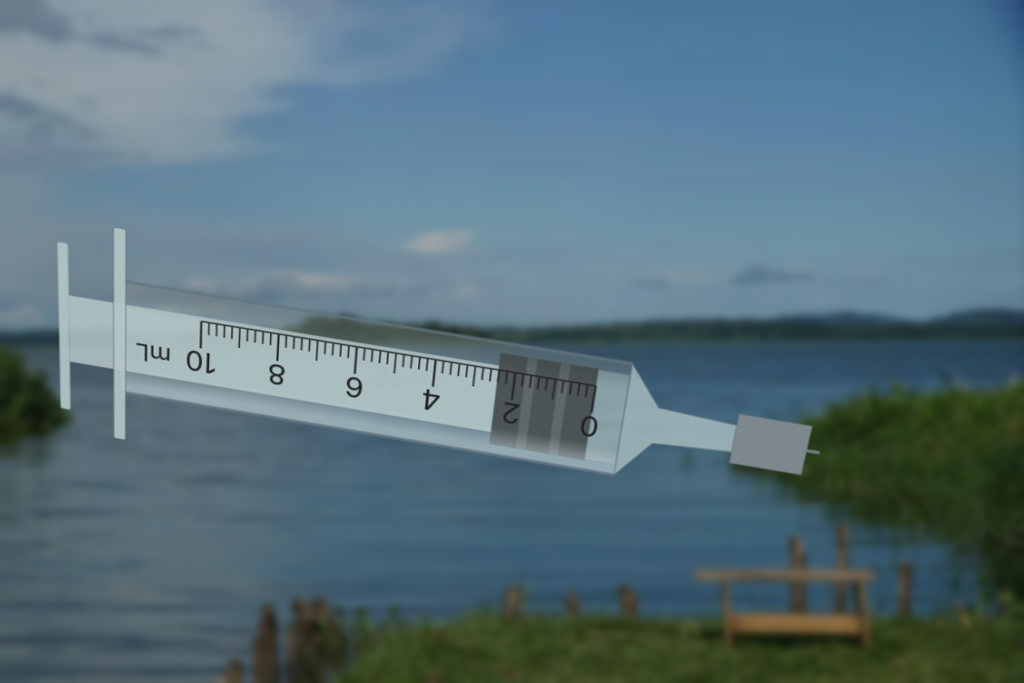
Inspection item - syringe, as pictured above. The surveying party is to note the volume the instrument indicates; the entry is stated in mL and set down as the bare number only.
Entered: 0
